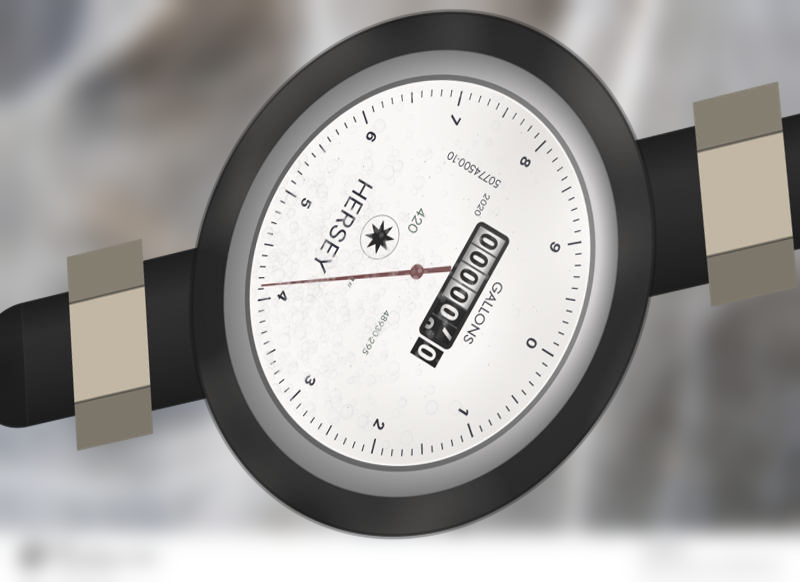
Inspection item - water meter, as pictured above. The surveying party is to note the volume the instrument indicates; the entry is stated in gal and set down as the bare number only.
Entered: 74.1
